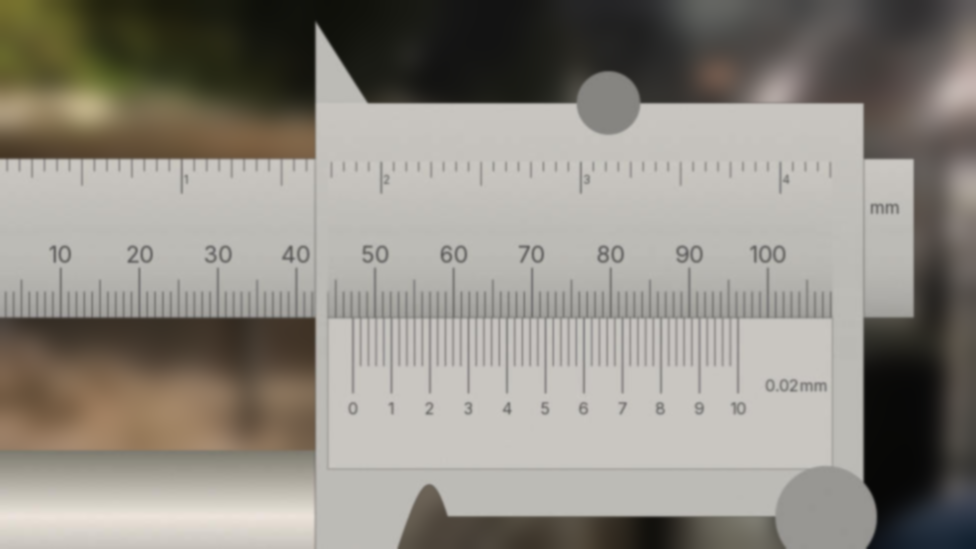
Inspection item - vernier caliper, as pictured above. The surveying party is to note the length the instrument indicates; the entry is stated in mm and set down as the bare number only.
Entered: 47.2
